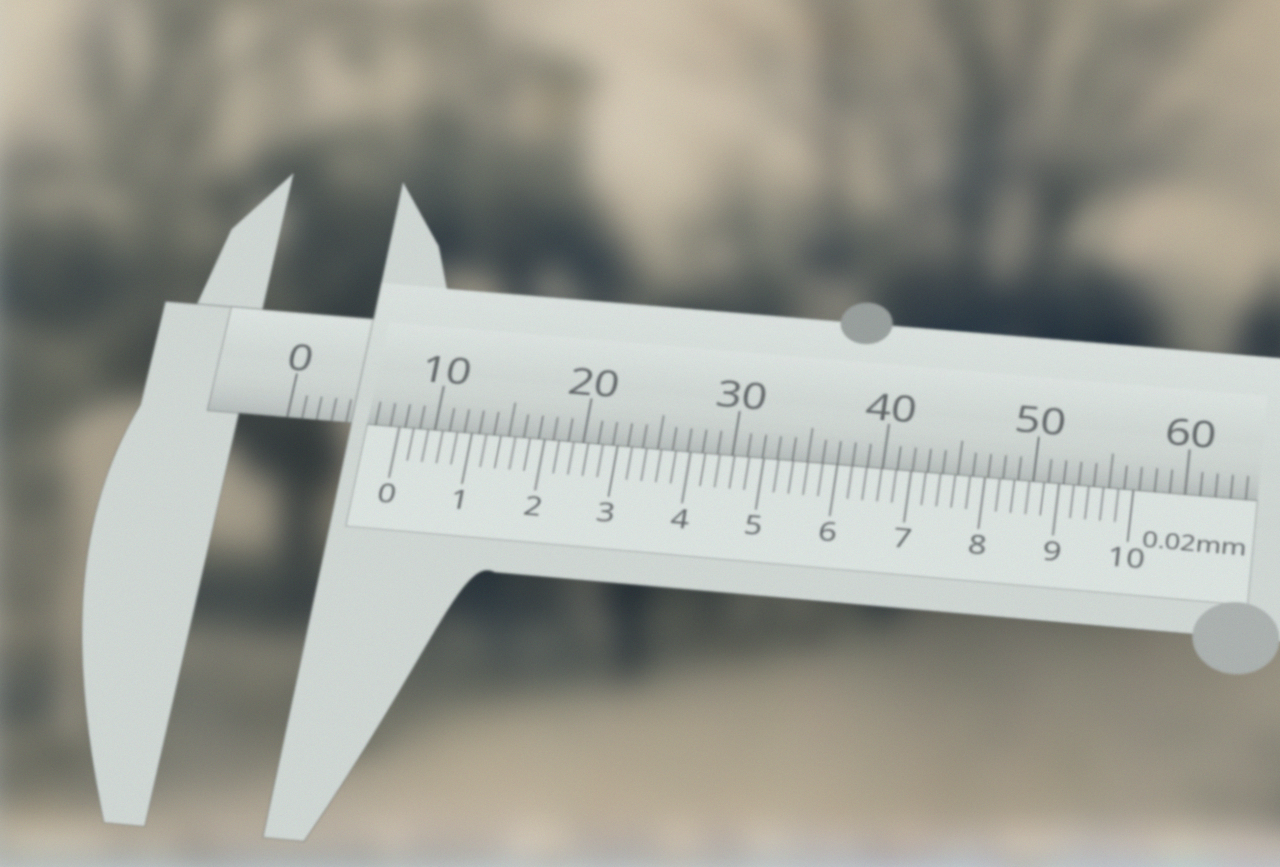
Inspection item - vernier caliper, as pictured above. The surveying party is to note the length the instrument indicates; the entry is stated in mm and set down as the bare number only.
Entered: 7.6
